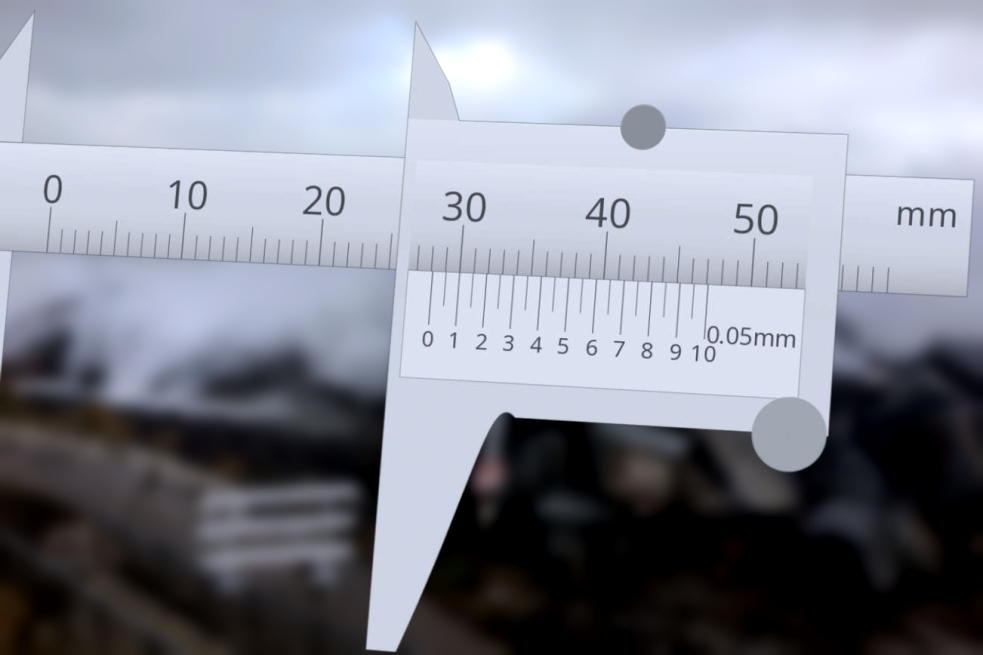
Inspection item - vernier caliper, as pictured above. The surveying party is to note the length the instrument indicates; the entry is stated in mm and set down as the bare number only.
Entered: 28.1
